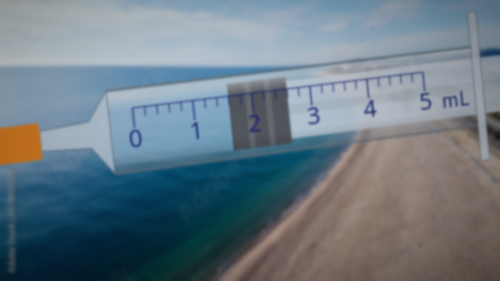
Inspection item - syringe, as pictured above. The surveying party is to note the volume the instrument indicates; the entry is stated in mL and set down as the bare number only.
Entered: 1.6
